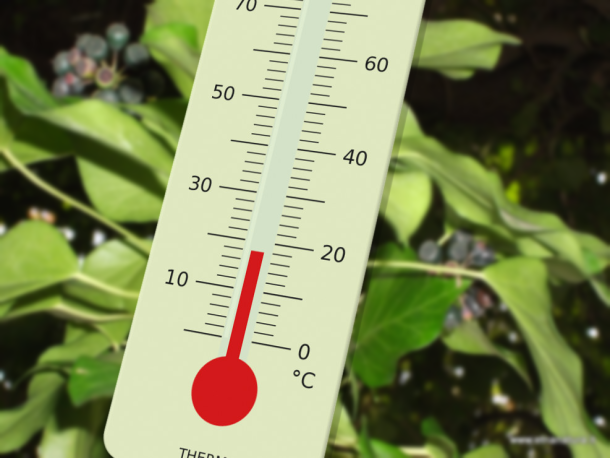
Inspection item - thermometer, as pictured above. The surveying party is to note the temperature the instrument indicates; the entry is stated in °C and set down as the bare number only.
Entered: 18
